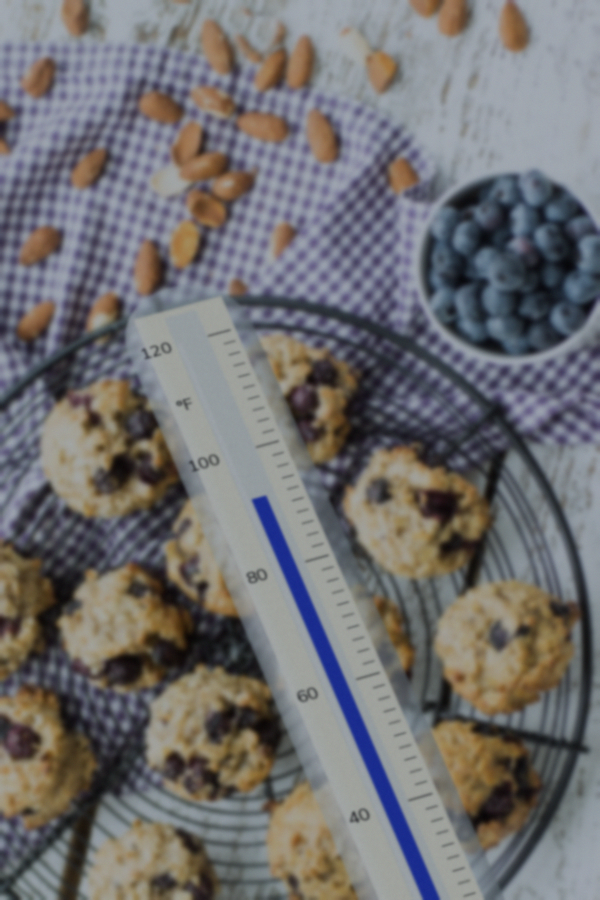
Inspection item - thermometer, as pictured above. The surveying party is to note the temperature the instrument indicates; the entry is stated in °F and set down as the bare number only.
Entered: 92
